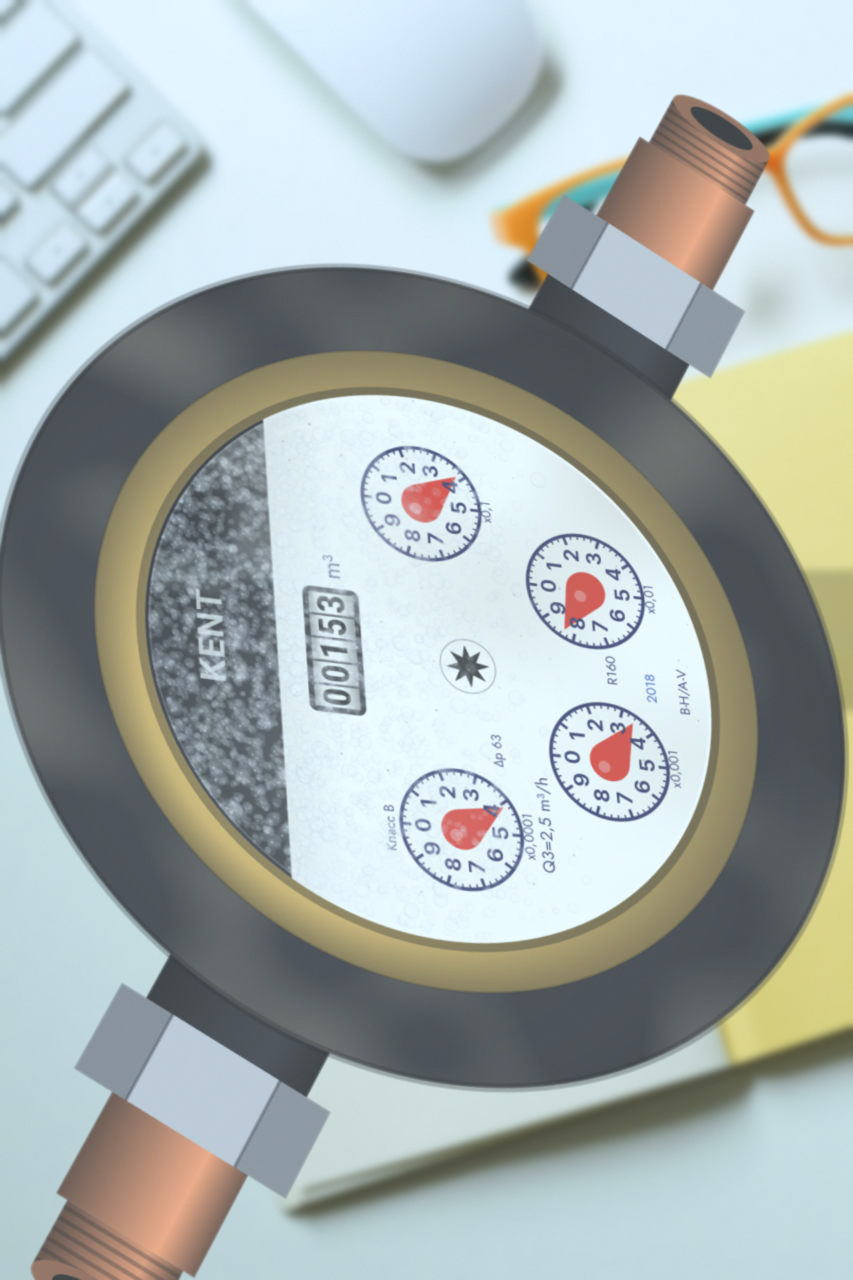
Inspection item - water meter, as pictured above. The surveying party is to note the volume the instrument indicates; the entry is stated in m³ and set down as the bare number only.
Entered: 153.3834
